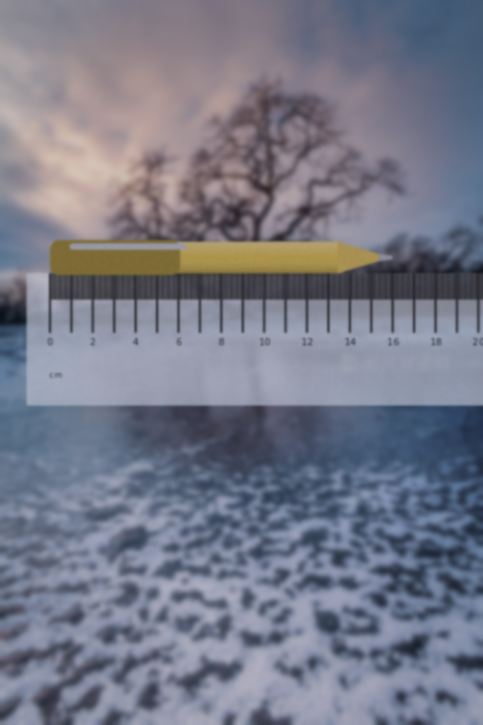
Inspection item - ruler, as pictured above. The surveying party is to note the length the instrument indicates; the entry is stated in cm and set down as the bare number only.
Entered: 16
